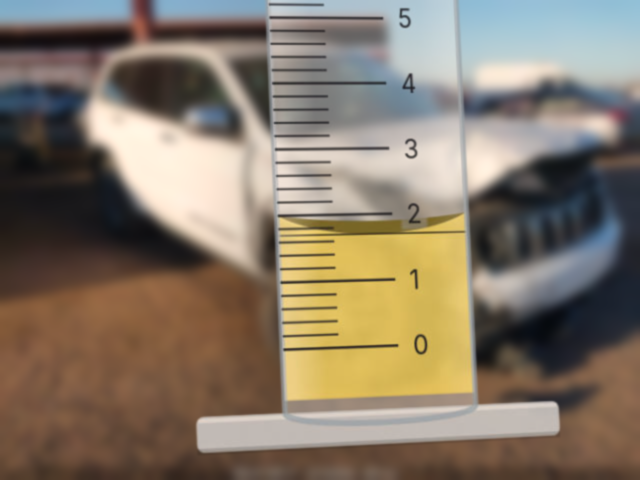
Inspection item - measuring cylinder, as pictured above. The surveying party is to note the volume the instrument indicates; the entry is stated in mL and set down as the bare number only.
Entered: 1.7
